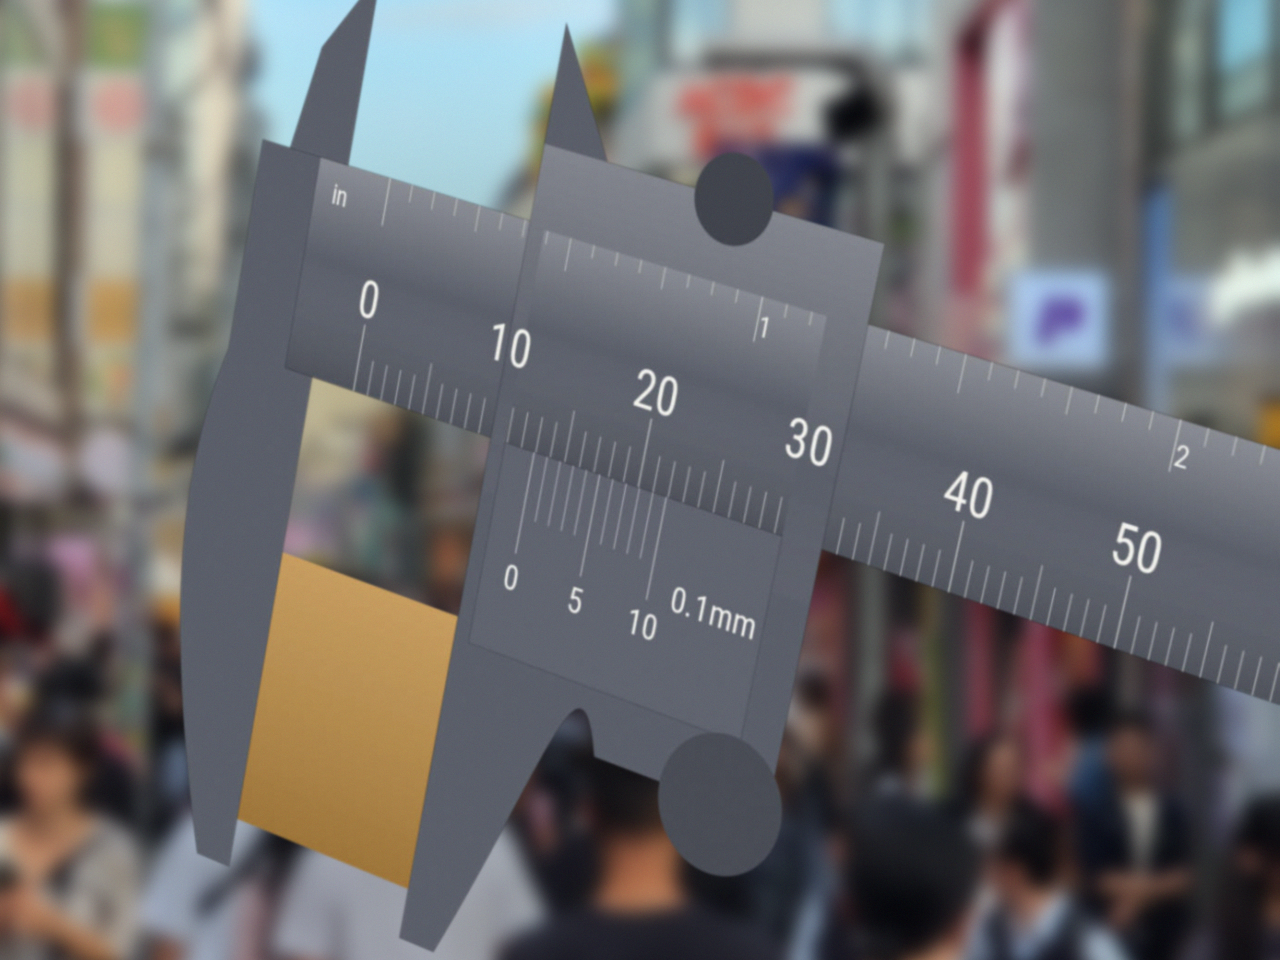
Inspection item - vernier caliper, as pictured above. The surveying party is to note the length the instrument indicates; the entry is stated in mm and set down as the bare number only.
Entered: 12.9
